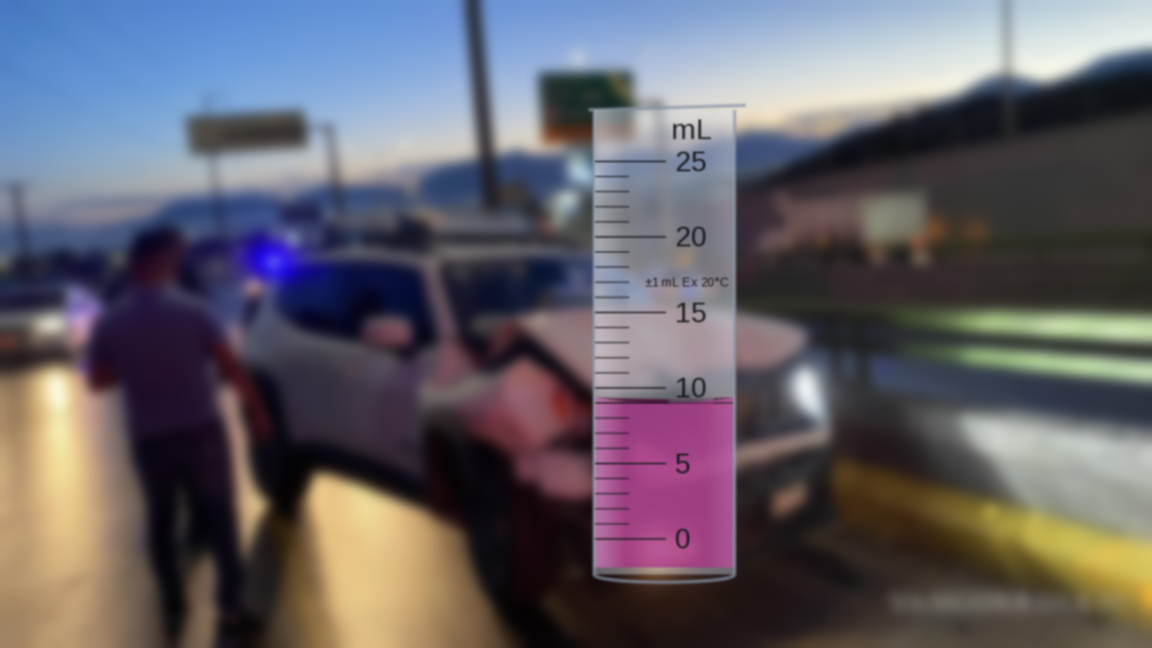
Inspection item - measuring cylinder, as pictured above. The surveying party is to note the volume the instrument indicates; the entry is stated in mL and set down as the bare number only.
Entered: 9
